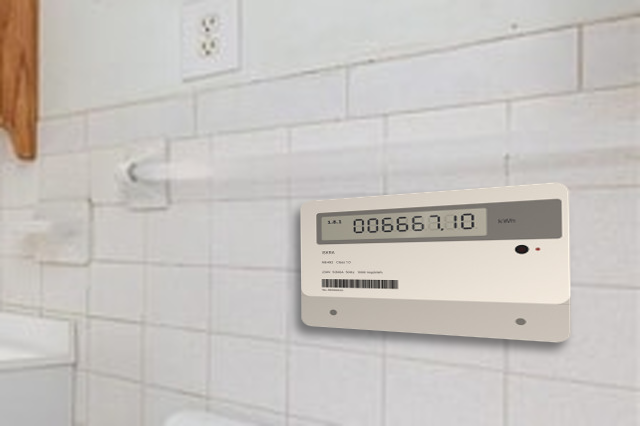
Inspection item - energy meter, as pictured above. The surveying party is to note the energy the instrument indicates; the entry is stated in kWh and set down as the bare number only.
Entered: 6667.10
